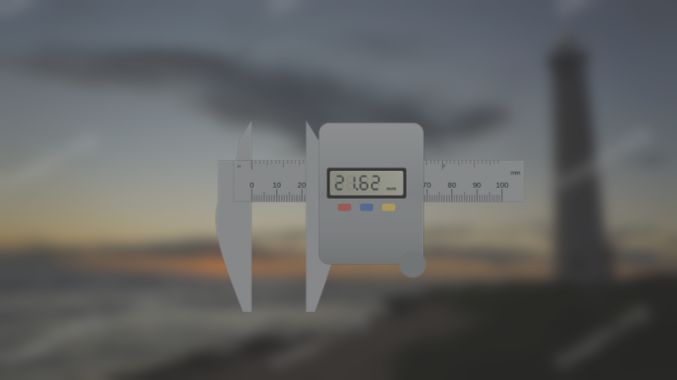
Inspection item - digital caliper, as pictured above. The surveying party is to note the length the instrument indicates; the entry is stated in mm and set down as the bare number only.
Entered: 21.62
